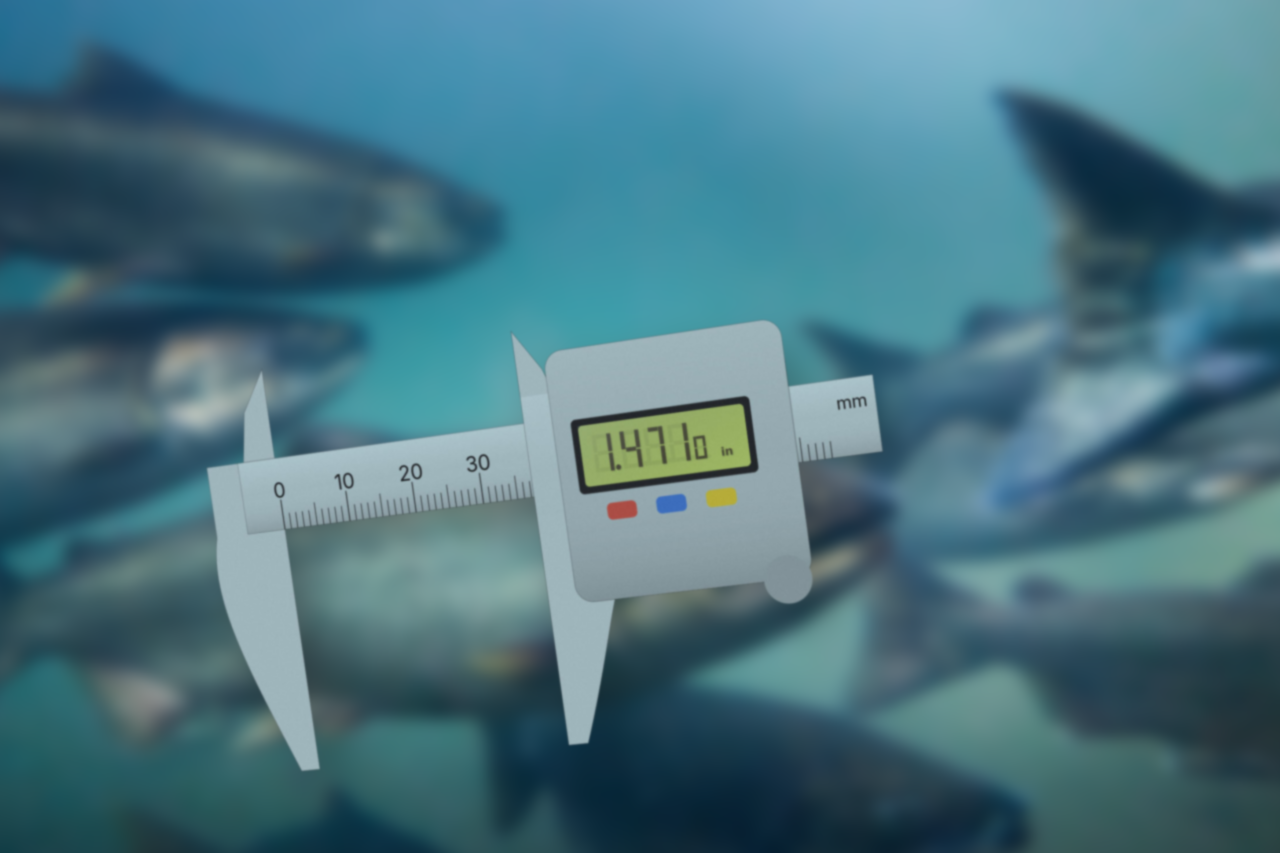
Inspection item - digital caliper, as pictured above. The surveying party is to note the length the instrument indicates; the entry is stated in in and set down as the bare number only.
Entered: 1.4710
